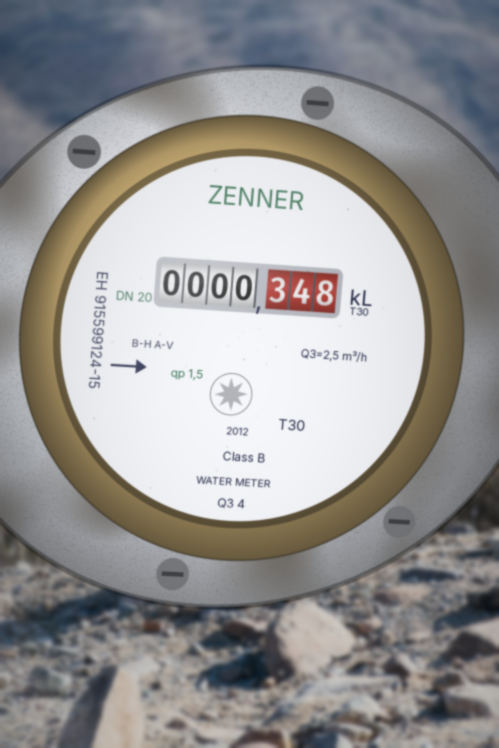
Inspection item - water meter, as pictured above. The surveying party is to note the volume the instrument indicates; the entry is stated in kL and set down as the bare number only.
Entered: 0.348
